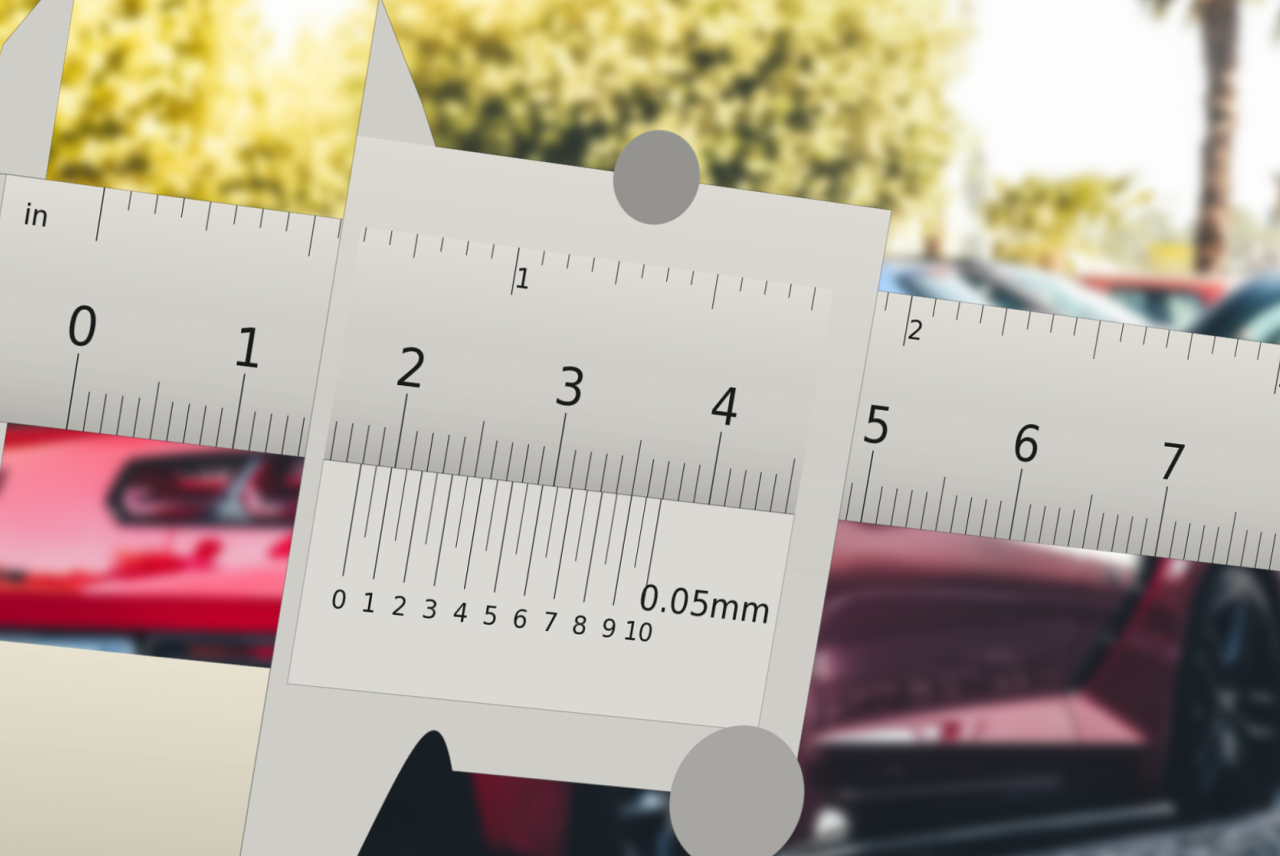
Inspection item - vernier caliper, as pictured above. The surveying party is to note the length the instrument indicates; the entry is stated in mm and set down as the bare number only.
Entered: 17.9
